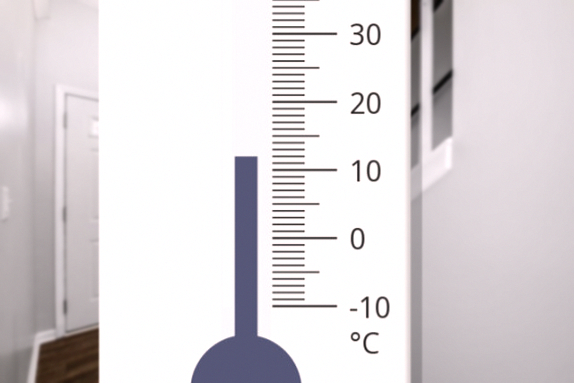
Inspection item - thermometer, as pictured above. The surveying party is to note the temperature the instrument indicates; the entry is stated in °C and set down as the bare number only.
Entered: 12
